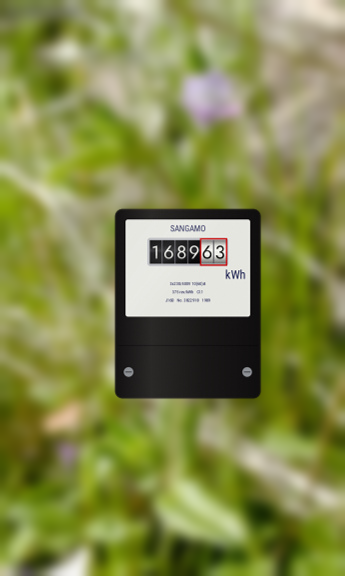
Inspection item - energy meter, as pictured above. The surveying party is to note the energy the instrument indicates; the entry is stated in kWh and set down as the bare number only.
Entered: 1689.63
